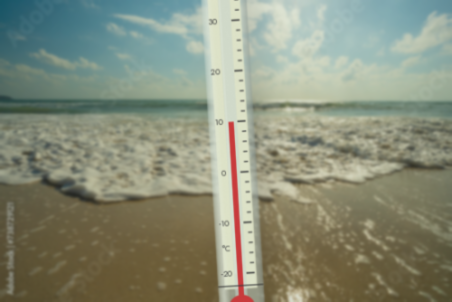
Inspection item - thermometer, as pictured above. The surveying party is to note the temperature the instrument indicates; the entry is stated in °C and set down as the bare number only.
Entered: 10
